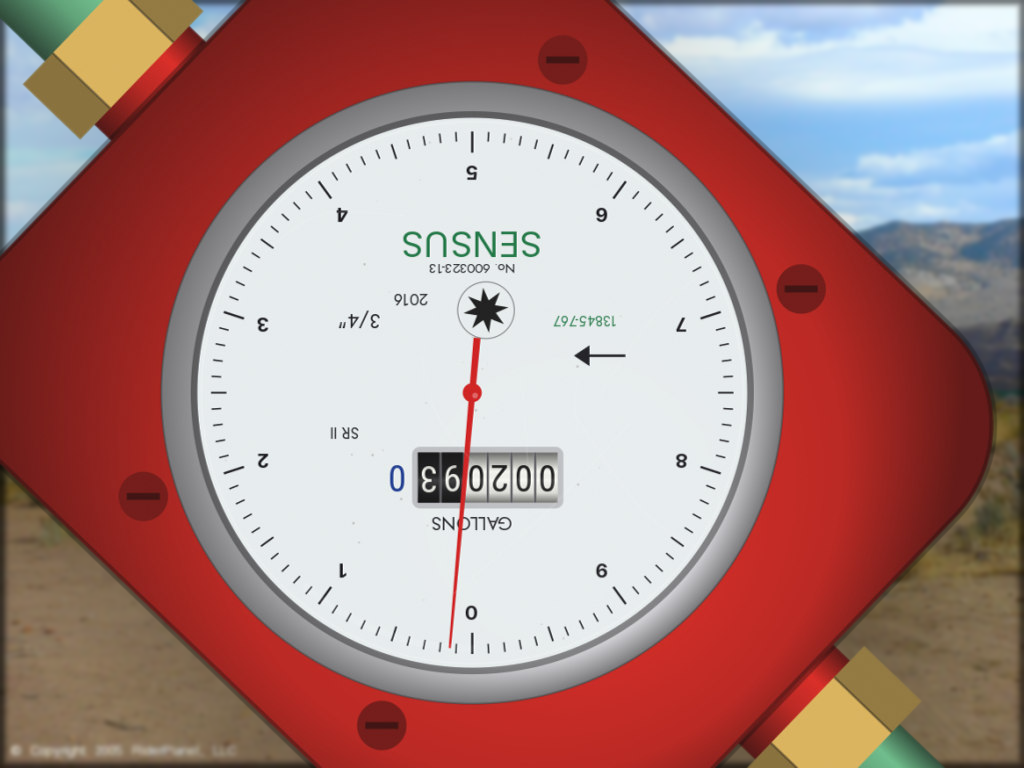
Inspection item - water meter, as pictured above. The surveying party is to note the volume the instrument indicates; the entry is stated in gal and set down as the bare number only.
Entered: 20930.1
